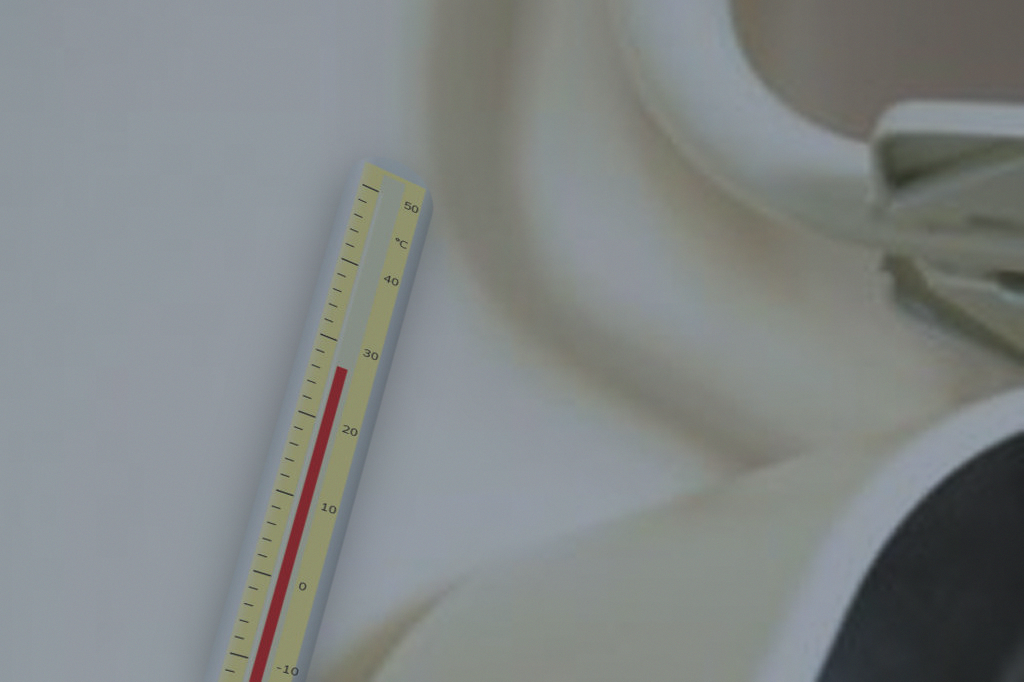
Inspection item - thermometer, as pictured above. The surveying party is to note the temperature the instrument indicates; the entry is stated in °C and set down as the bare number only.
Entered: 27
